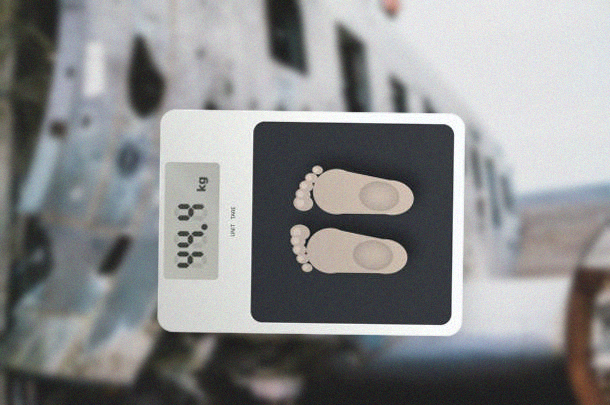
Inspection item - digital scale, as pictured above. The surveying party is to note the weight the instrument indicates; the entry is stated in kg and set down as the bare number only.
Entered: 44.4
